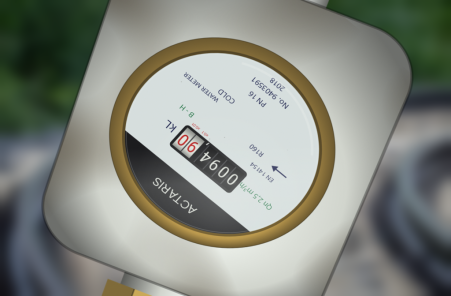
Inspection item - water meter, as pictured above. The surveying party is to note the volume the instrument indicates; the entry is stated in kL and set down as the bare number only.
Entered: 94.90
